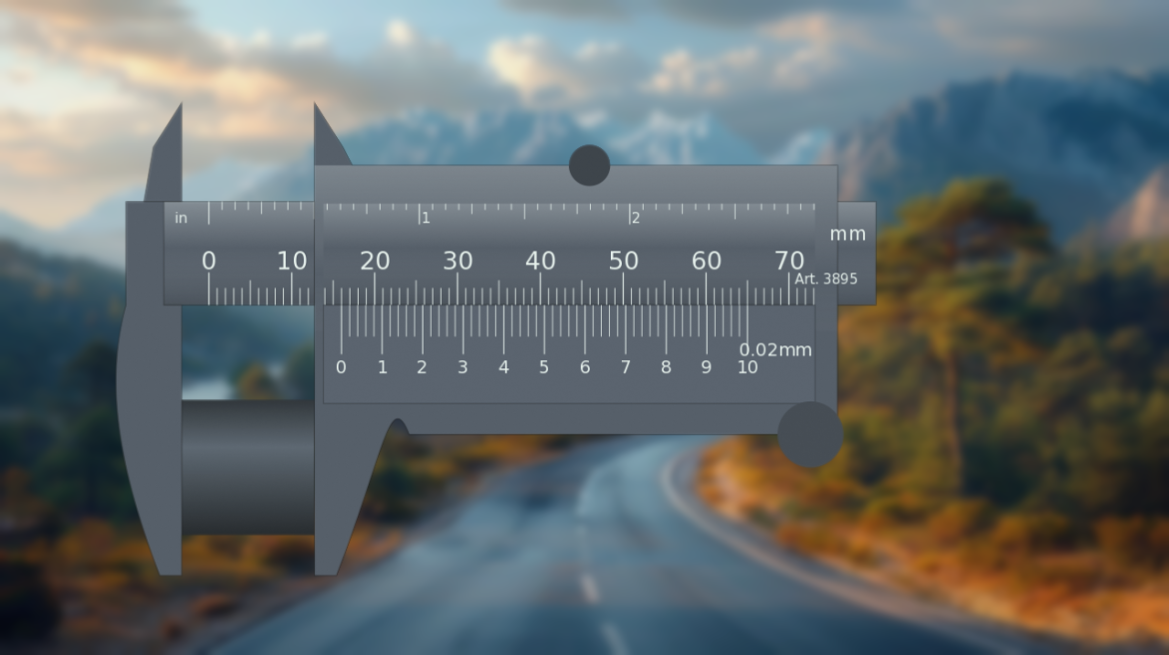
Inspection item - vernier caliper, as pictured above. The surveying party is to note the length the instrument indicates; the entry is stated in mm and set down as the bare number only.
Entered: 16.0
